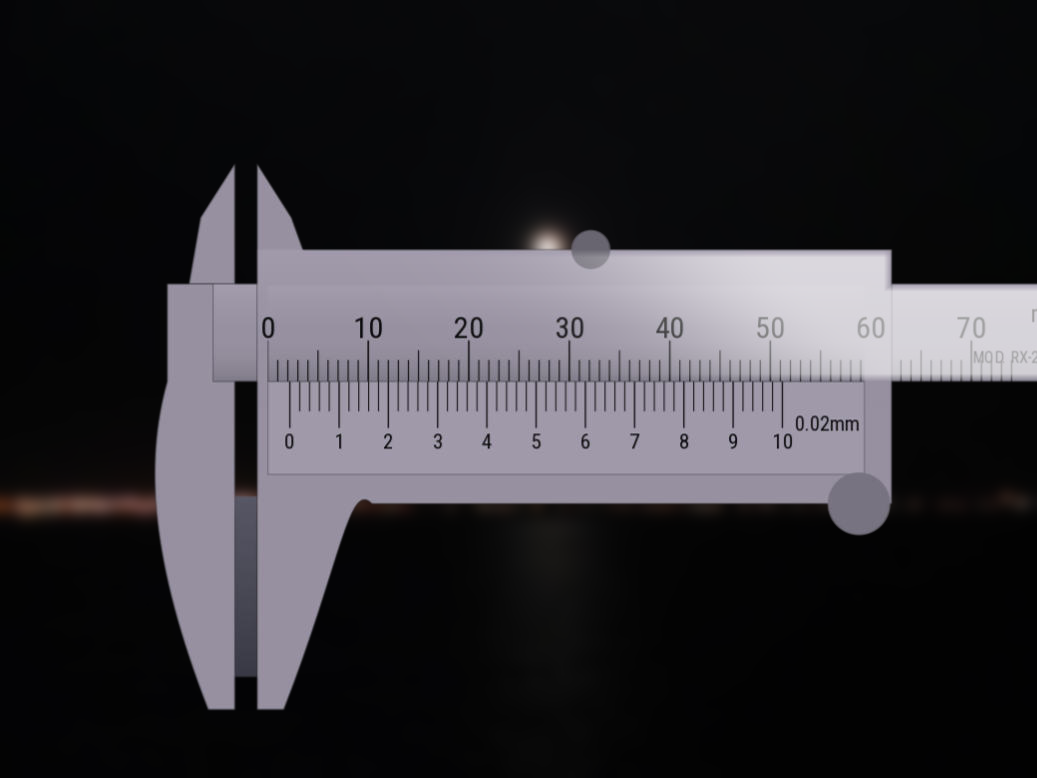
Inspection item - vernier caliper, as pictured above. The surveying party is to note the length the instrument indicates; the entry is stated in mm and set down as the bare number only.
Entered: 2.2
